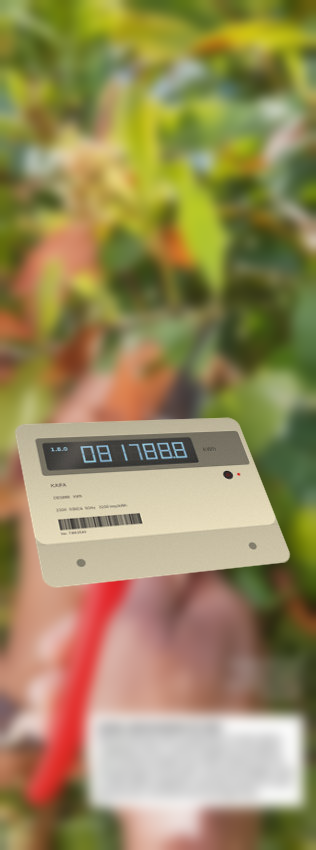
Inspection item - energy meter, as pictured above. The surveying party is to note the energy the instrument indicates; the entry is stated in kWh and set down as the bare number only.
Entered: 81788.8
